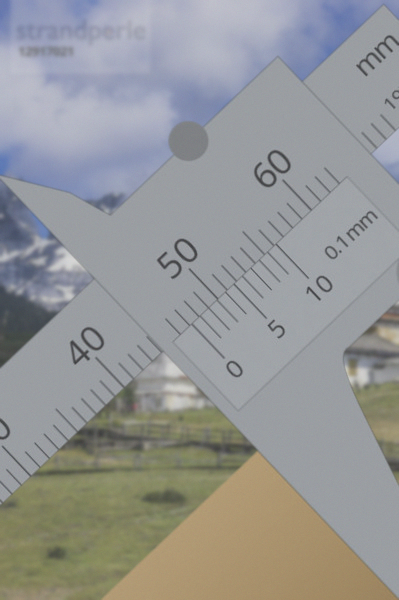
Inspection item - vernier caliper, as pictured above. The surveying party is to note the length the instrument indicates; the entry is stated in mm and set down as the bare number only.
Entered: 47.2
